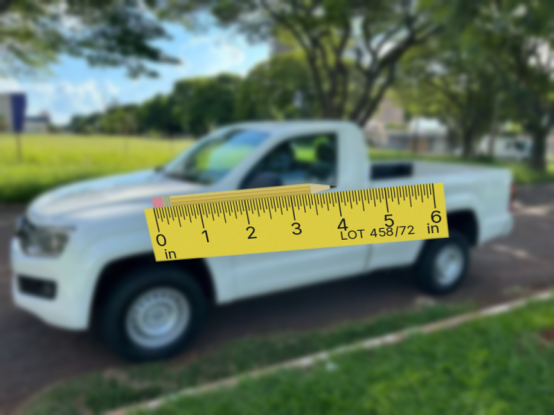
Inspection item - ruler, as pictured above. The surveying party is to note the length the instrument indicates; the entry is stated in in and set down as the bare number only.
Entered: 4
